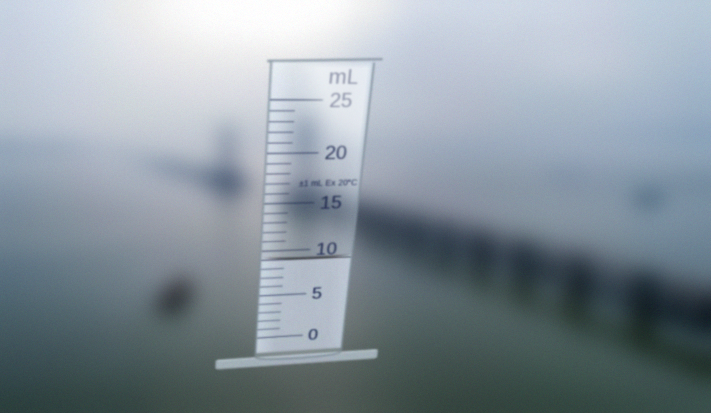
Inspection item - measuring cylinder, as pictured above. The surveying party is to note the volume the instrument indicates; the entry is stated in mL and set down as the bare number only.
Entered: 9
